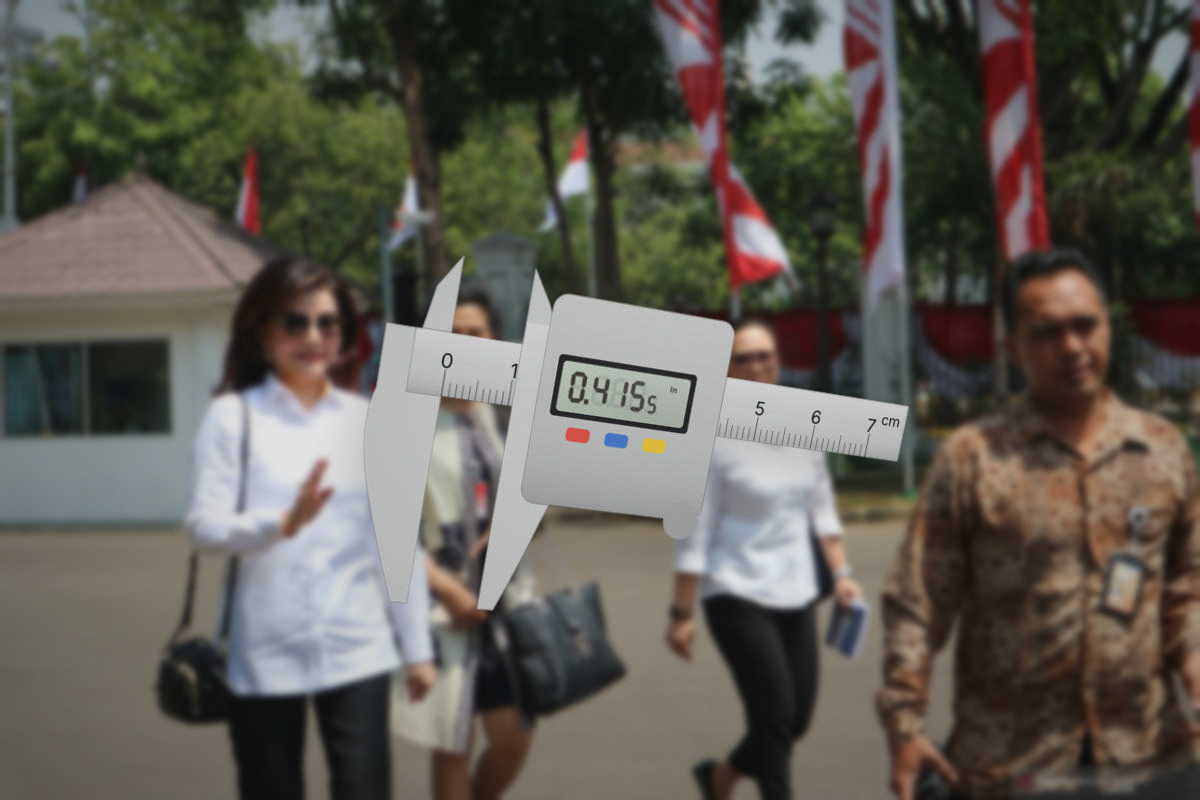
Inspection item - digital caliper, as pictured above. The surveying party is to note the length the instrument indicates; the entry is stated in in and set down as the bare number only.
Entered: 0.4155
